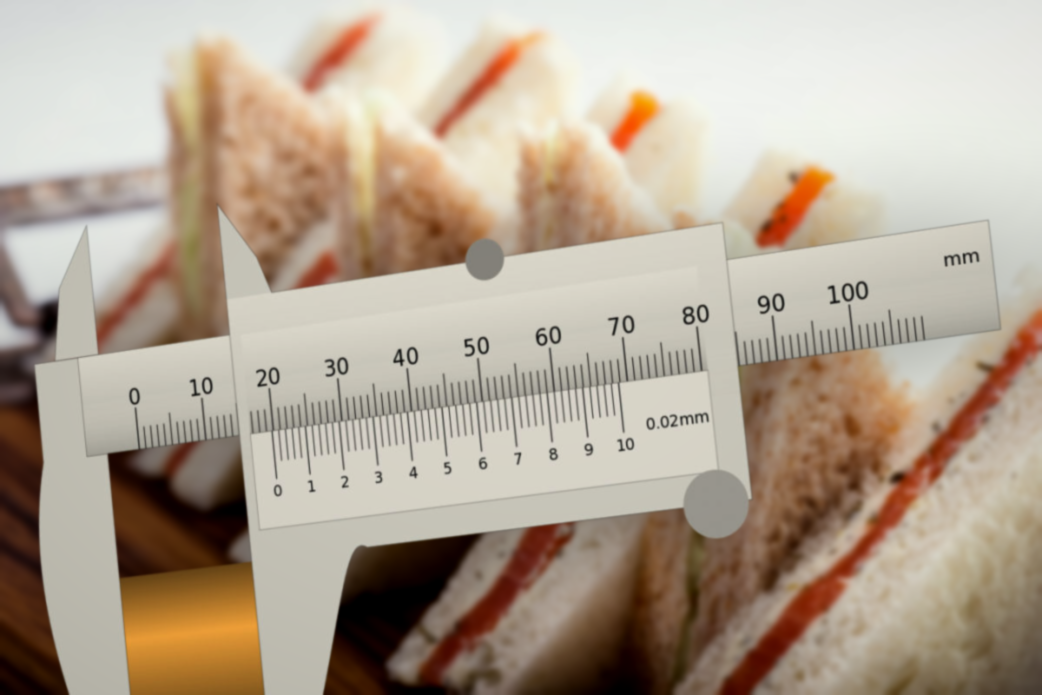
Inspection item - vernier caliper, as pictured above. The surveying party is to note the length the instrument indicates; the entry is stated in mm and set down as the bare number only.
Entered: 19.8
